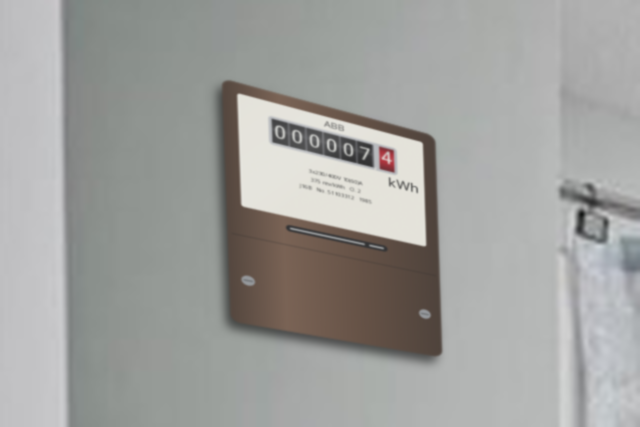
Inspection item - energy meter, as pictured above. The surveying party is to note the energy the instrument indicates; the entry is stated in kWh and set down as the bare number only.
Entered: 7.4
